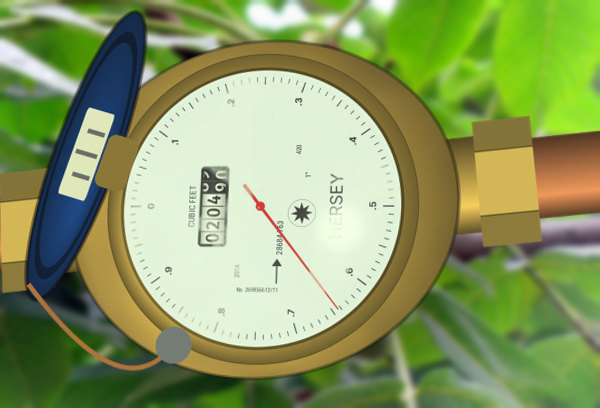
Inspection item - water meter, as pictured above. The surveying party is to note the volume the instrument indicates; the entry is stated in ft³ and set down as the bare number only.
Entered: 20489.64
